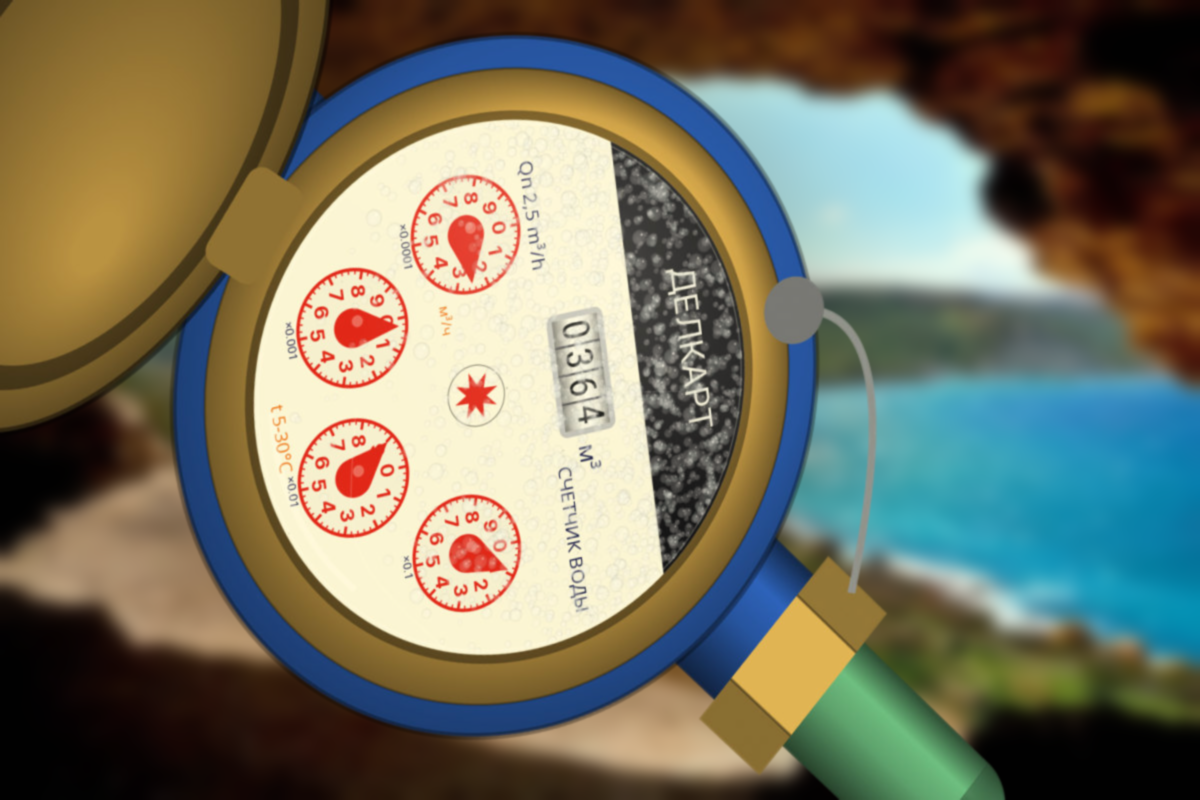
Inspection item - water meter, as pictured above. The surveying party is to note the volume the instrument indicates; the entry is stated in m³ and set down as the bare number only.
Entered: 364.0902
